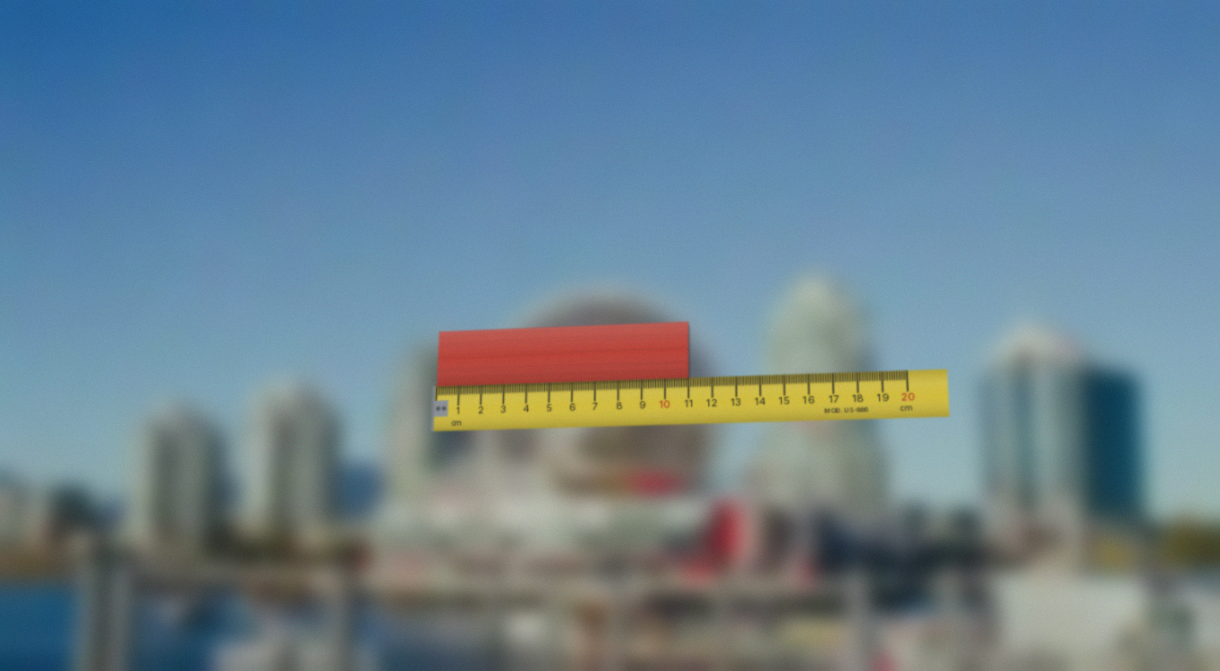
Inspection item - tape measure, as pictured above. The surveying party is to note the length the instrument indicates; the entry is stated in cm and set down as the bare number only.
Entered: 11
